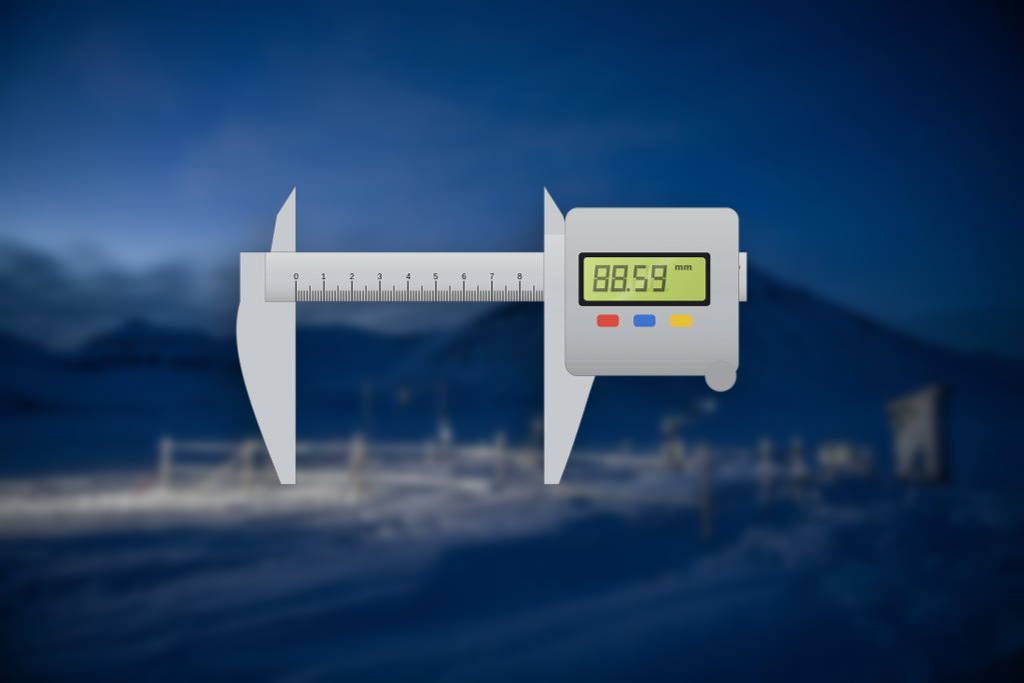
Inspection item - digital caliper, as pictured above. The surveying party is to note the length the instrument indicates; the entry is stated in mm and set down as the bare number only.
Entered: 88.59
